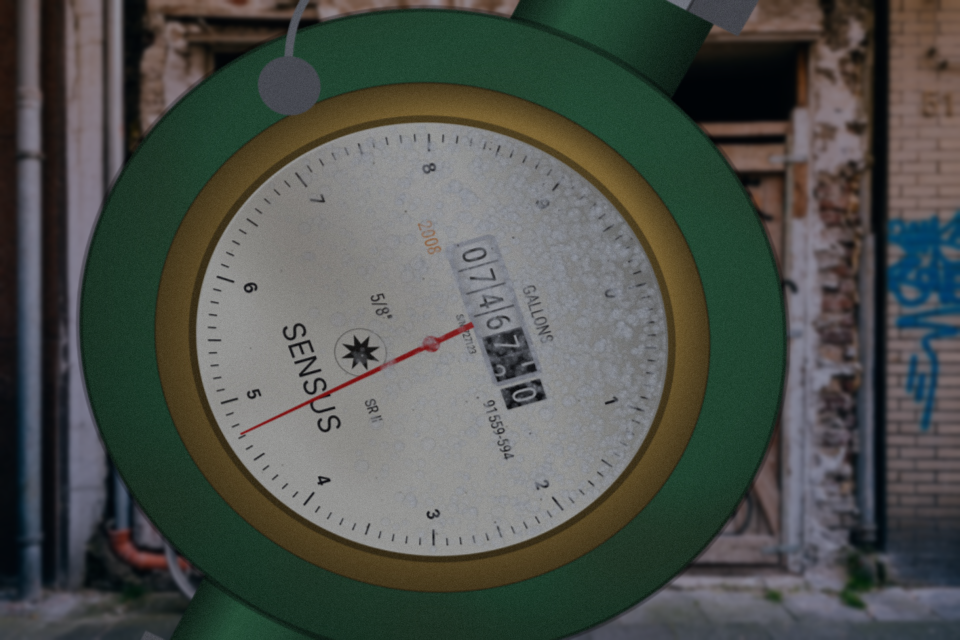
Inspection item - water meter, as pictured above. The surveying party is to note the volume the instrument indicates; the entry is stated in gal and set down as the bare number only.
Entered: 746714.7
